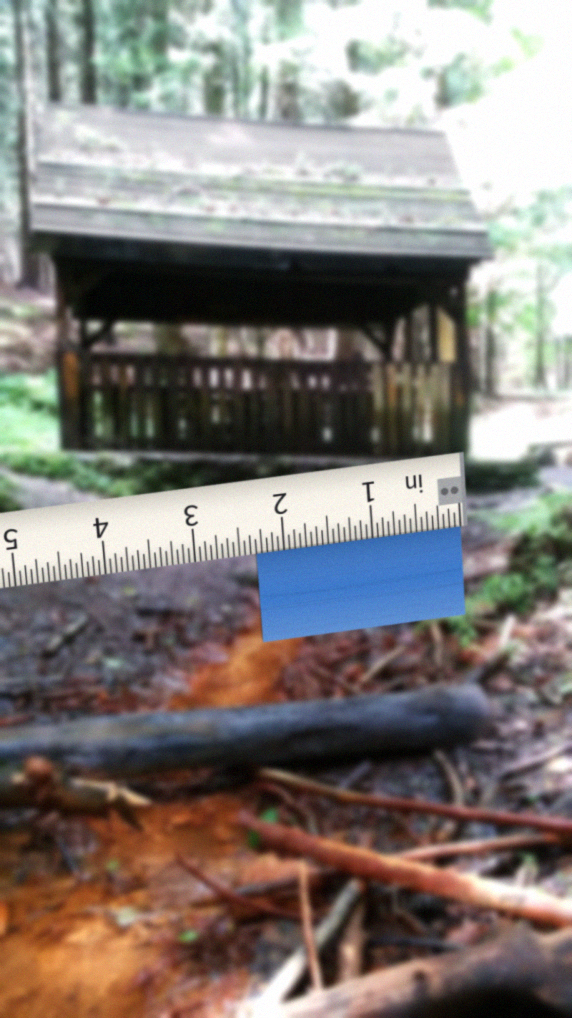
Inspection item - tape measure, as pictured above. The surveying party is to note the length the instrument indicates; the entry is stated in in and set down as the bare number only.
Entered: 2.3125
